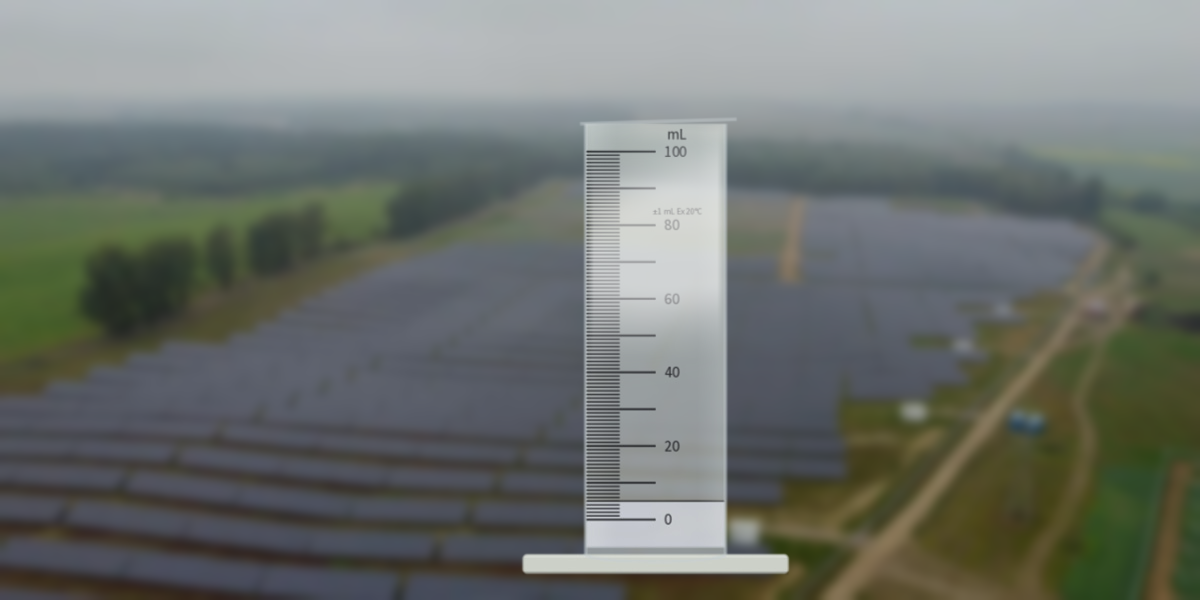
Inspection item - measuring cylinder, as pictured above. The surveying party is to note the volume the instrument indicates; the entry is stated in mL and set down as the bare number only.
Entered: 5
